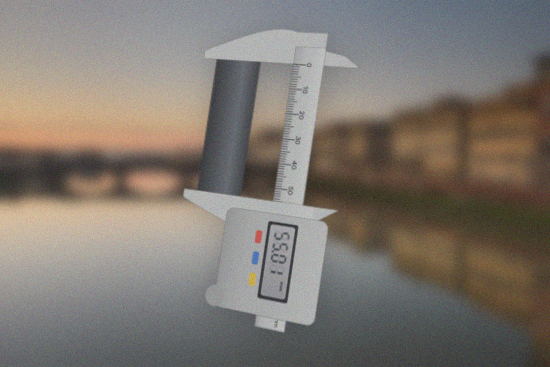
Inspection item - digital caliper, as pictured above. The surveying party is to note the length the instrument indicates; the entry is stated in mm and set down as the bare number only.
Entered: 55.01
